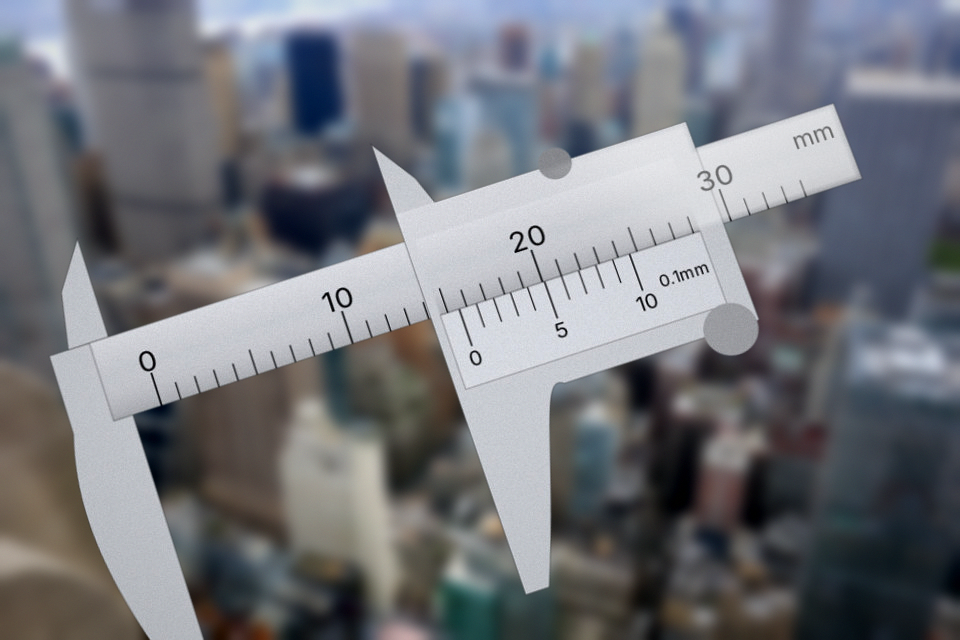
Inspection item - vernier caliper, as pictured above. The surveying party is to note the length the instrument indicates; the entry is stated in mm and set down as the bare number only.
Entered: 15.6
